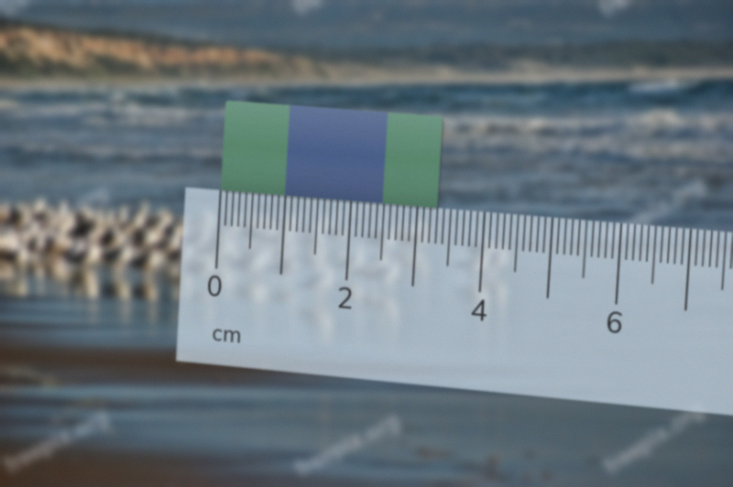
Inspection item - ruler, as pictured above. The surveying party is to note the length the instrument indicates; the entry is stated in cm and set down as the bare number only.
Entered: 3.3
